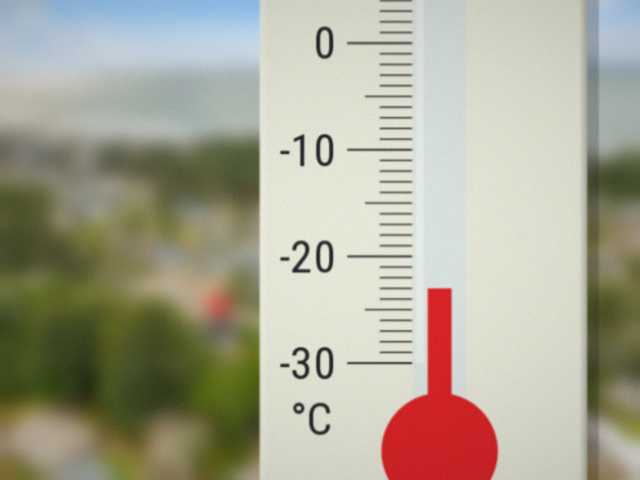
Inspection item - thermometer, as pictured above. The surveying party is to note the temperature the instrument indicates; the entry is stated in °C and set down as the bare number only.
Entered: -23
